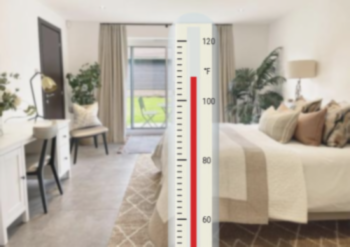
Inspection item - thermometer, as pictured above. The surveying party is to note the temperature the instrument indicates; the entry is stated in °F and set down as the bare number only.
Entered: 108
